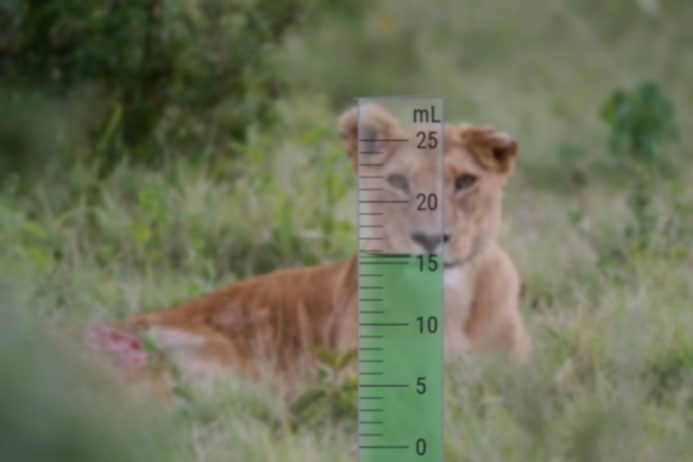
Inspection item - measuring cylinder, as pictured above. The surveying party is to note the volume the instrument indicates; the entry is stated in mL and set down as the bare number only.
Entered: 15.5
